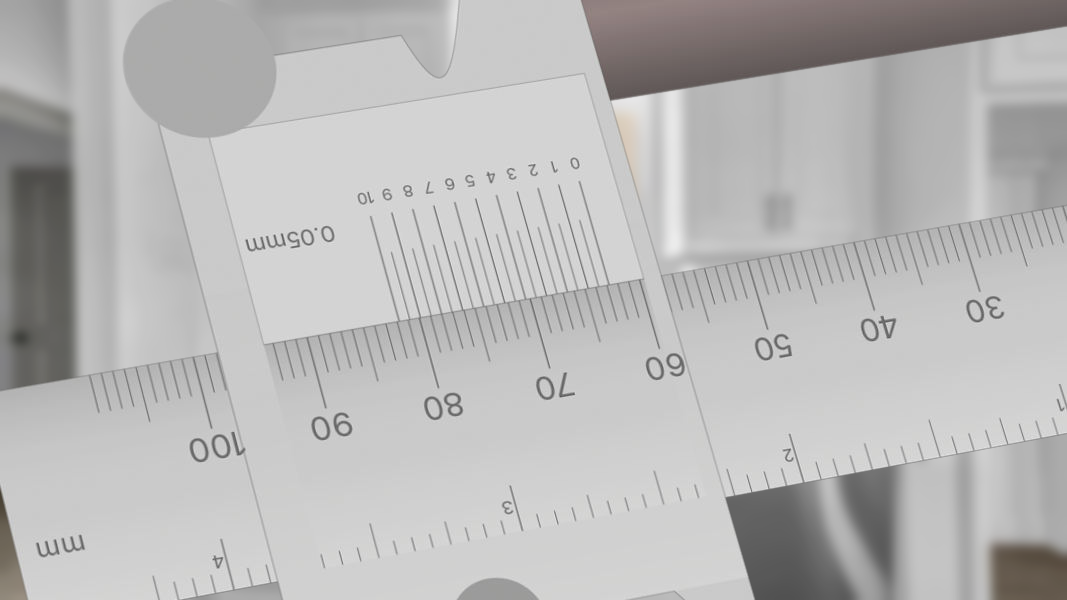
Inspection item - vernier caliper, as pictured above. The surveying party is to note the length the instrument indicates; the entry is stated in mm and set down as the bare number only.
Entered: 62.8
